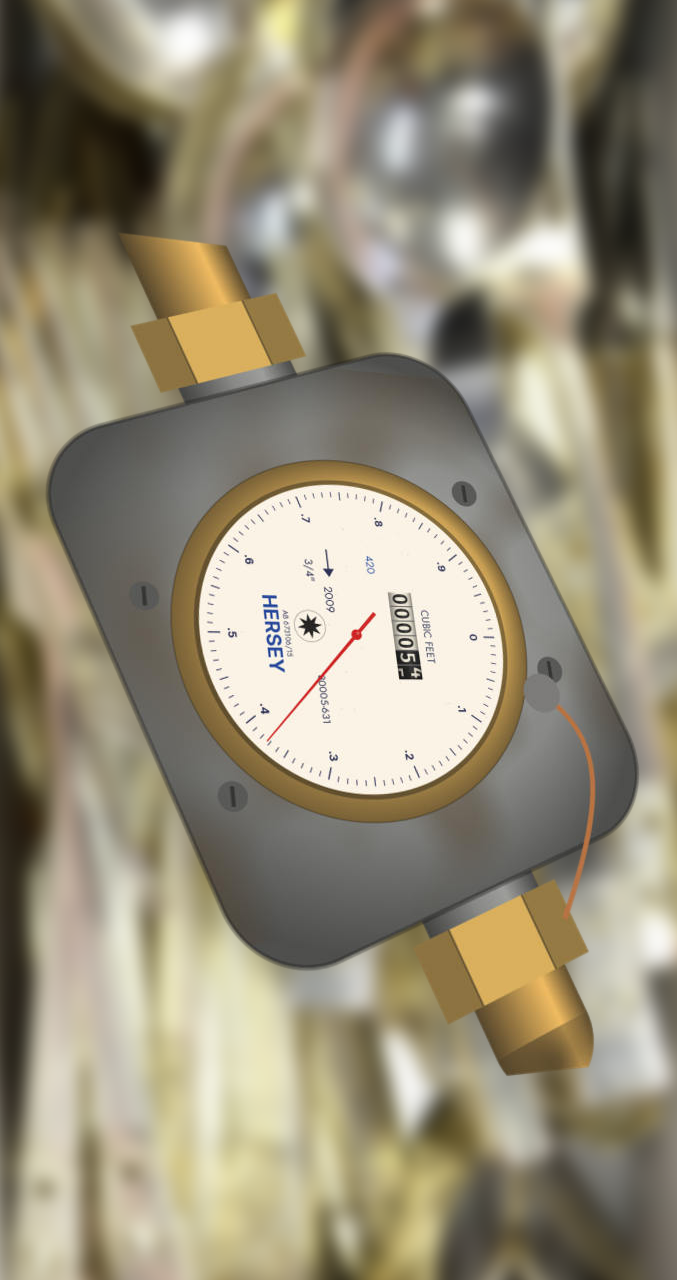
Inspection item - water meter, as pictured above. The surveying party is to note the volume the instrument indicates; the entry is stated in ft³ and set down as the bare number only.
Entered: 54.37
